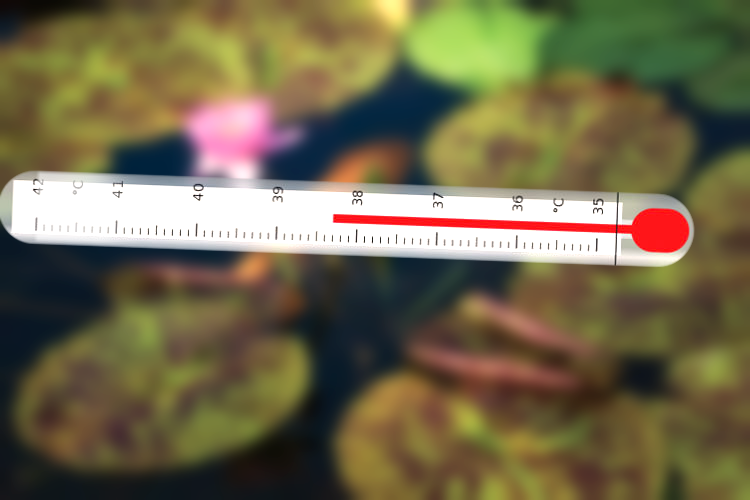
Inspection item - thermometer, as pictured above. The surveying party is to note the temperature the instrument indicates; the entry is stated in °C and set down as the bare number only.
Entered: 38.3
